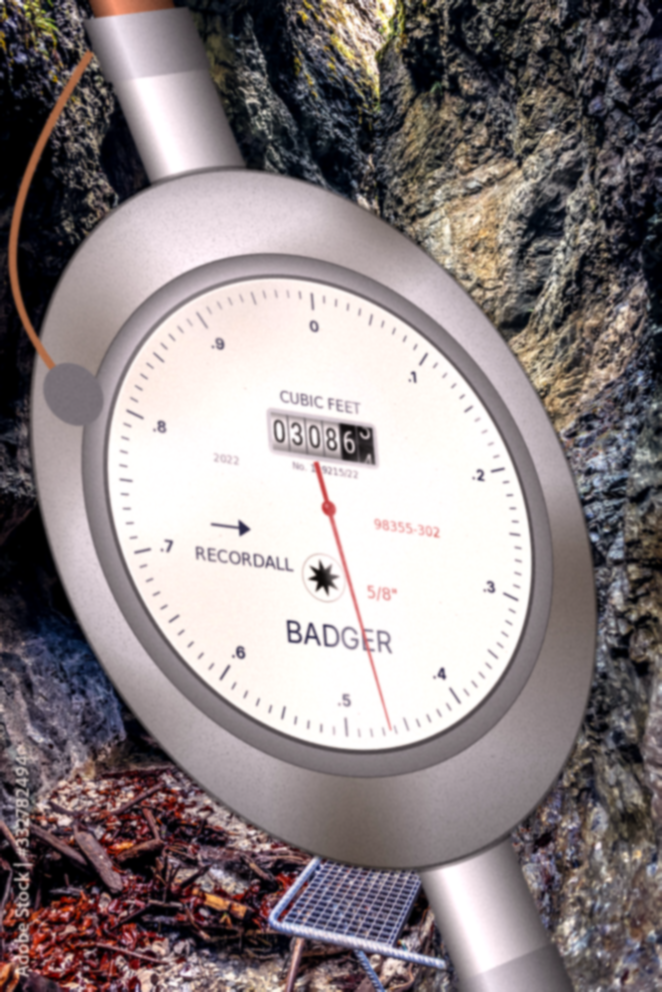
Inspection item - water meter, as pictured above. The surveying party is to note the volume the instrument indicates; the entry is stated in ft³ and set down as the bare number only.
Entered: 30863.46
